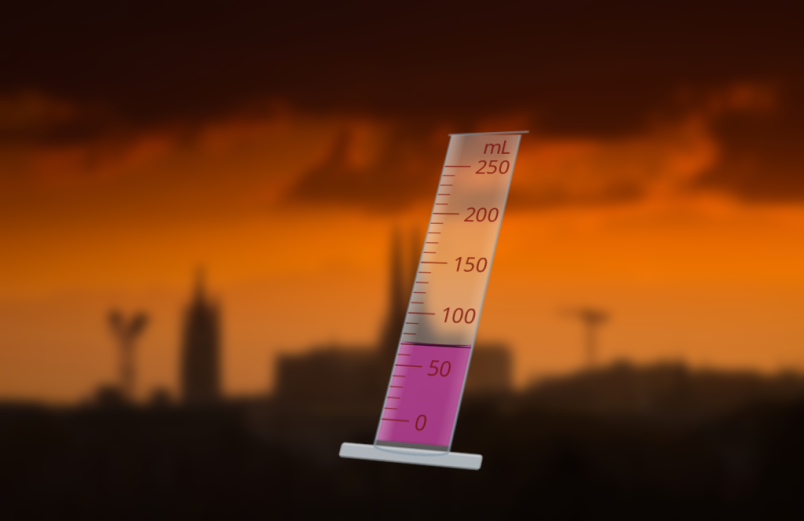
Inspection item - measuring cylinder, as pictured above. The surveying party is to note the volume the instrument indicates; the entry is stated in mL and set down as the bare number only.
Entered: 70
